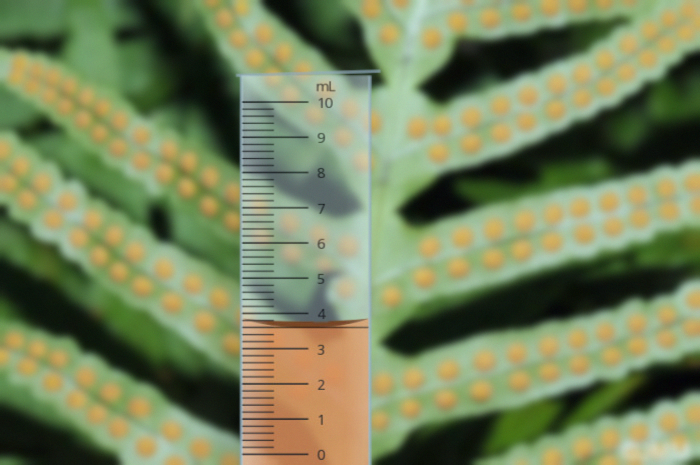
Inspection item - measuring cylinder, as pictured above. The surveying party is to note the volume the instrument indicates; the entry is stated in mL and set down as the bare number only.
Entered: 3.6
